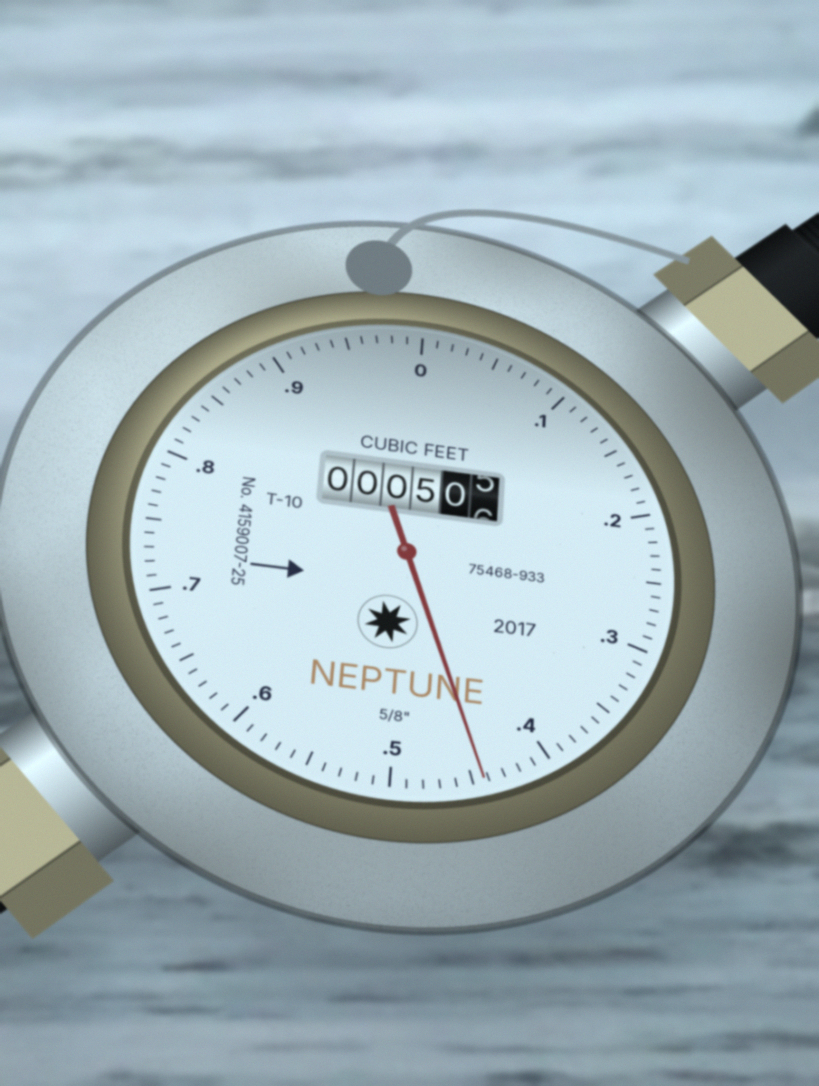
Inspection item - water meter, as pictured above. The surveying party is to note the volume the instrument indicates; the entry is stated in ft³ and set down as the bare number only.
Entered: 505.44
